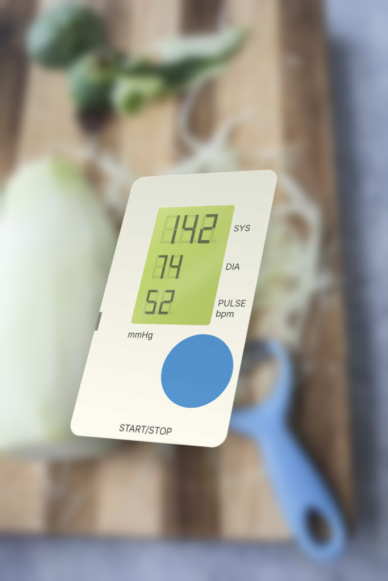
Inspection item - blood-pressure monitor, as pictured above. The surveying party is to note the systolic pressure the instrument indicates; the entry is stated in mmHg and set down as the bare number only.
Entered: 142
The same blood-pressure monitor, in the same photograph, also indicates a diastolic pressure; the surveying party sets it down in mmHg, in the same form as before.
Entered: 74
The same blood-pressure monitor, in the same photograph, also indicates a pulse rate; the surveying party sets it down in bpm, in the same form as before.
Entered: 52
